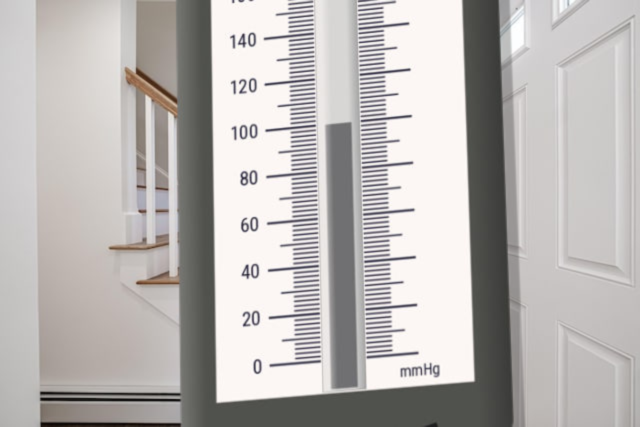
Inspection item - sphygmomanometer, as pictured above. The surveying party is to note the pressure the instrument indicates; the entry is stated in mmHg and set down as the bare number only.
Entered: 100
